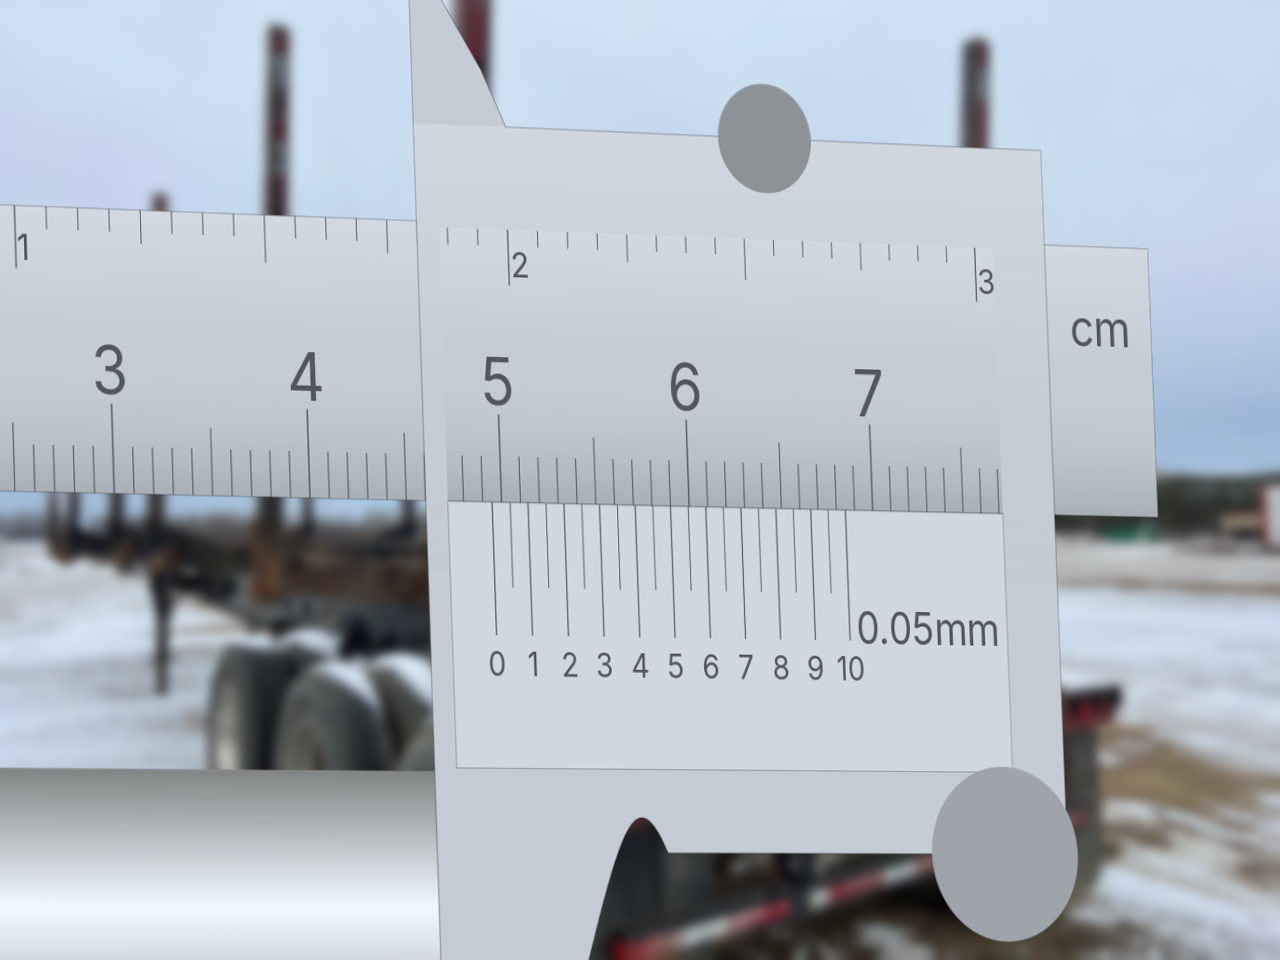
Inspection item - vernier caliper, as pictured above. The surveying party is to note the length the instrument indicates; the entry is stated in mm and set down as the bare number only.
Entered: 49.5
